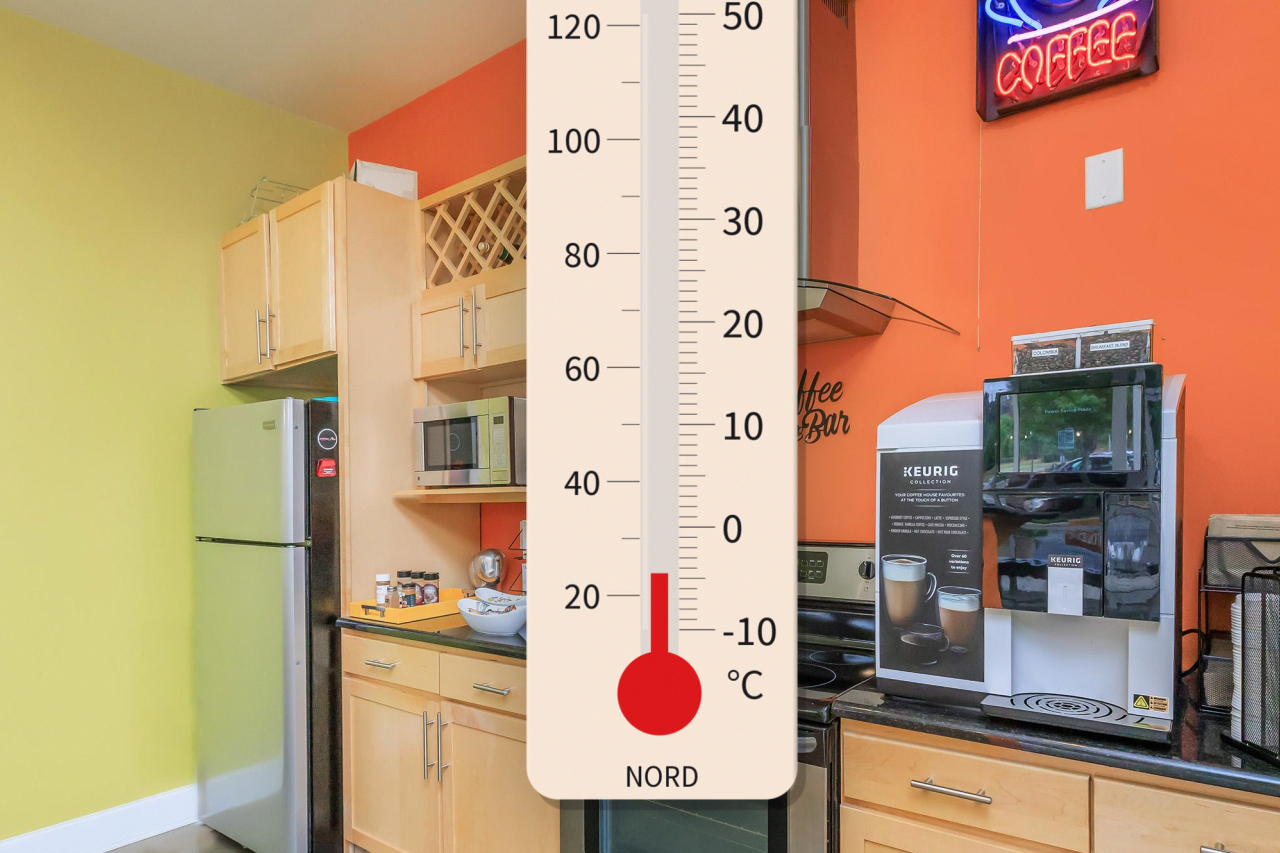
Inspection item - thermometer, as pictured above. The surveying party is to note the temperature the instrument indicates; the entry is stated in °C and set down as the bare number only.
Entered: -4.5
